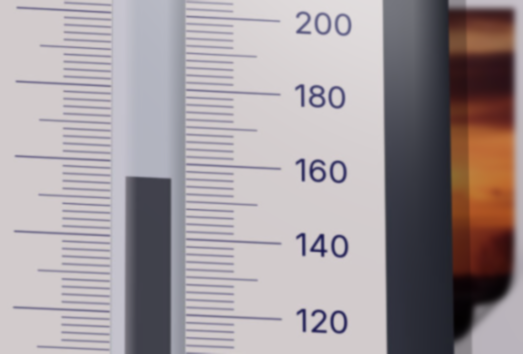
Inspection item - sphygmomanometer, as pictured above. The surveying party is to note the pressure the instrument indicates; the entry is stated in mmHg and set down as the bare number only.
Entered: 156
